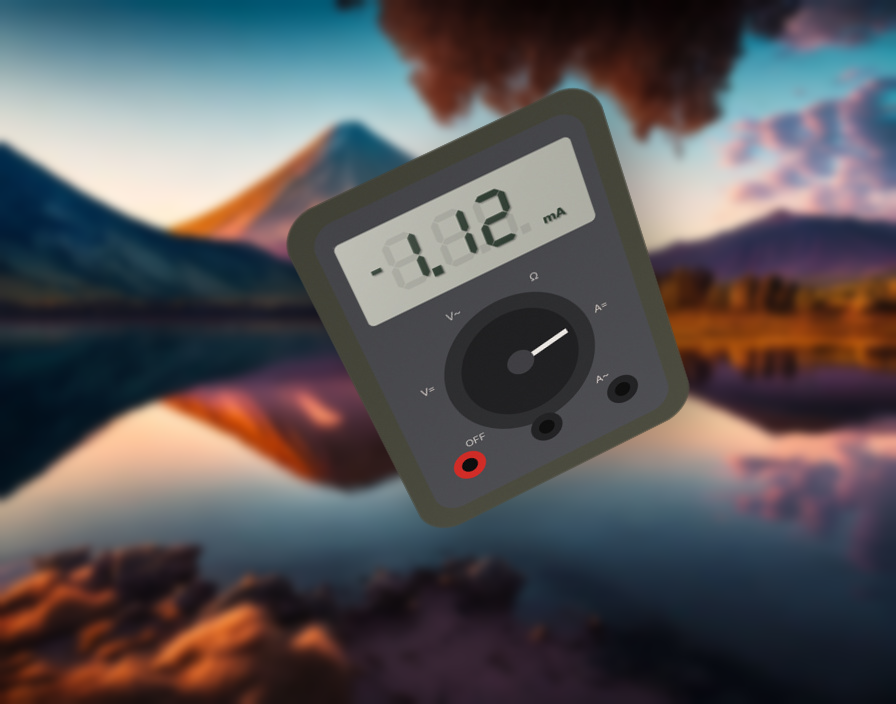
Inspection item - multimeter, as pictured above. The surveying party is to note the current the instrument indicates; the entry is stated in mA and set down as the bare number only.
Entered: -1.12
